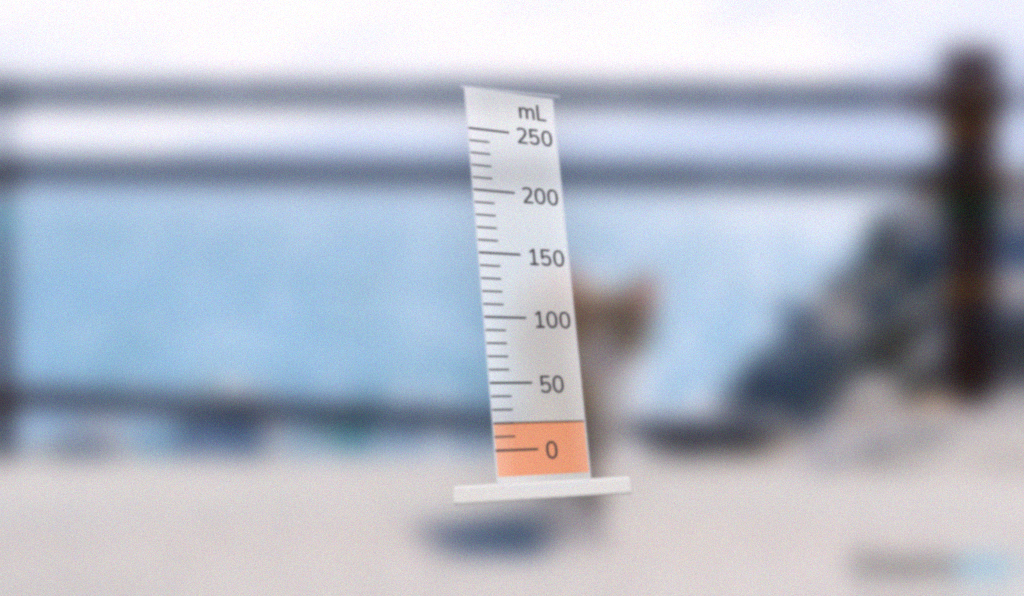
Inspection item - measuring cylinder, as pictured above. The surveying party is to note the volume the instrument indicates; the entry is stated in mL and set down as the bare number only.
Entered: 20
